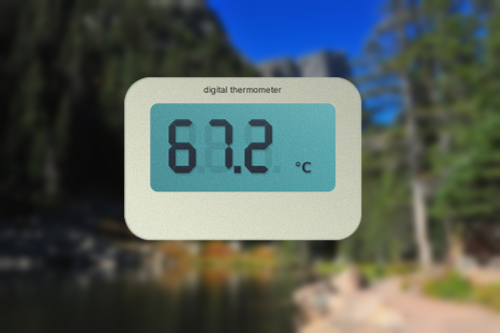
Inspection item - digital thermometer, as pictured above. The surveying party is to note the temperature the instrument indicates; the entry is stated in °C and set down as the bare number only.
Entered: 67.2
